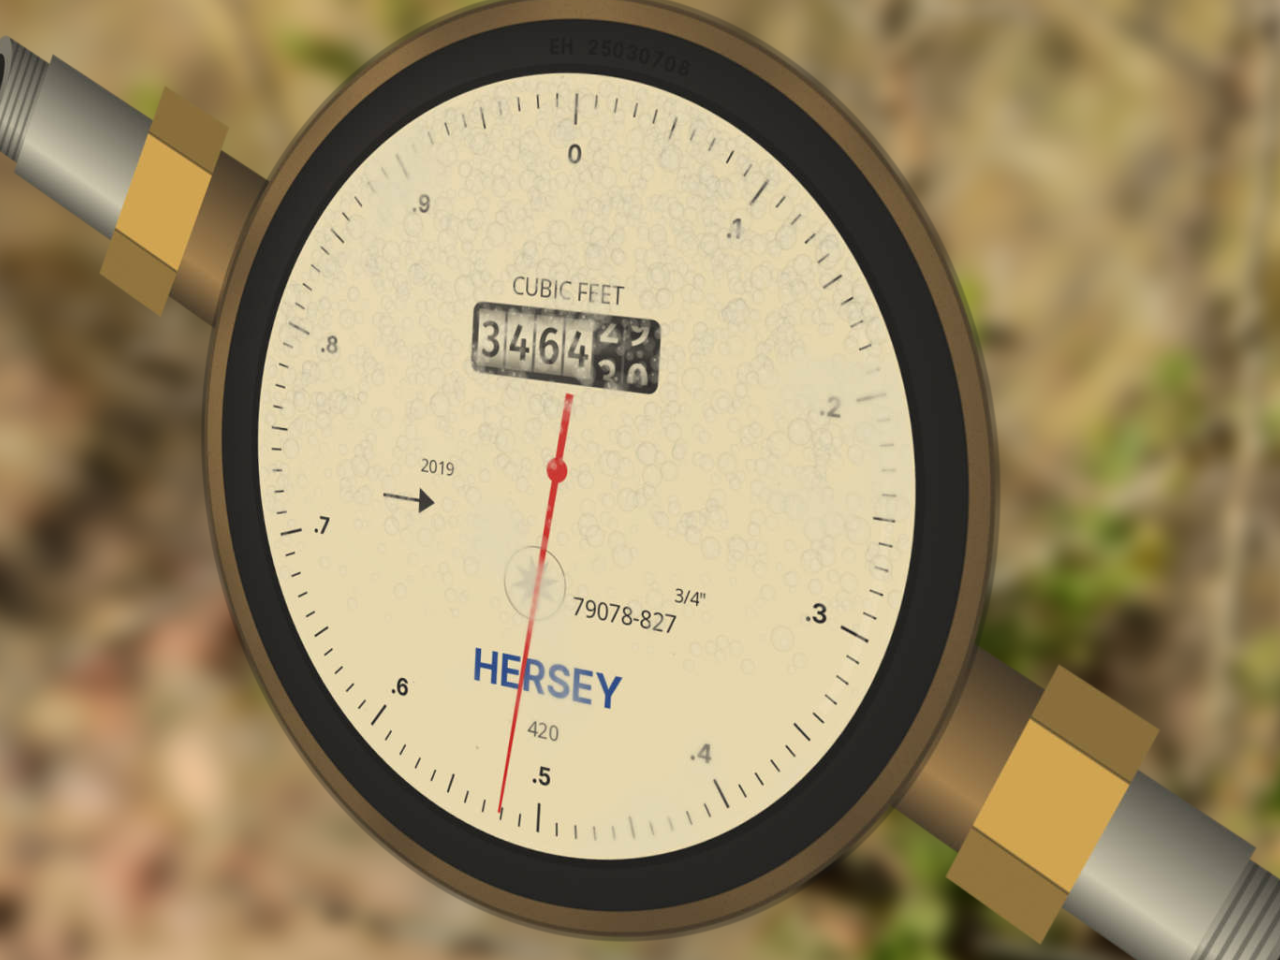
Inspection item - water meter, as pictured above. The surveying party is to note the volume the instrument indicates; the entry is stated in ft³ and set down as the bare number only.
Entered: 346429.52
